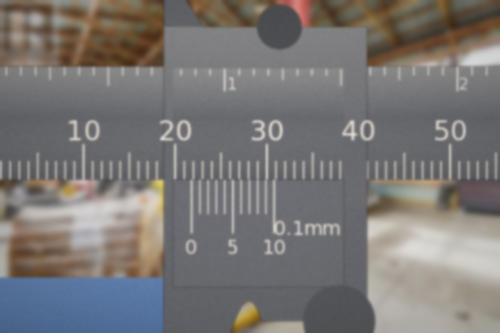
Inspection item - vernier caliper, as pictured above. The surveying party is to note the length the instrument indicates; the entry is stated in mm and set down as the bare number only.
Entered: 21.8
